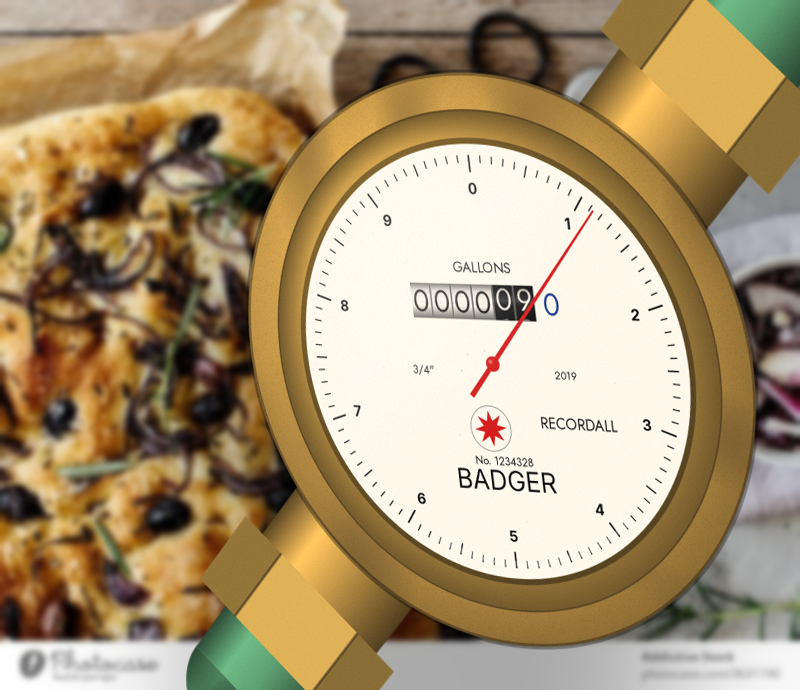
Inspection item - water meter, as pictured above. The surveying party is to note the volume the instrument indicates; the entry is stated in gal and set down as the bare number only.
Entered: 91.1
